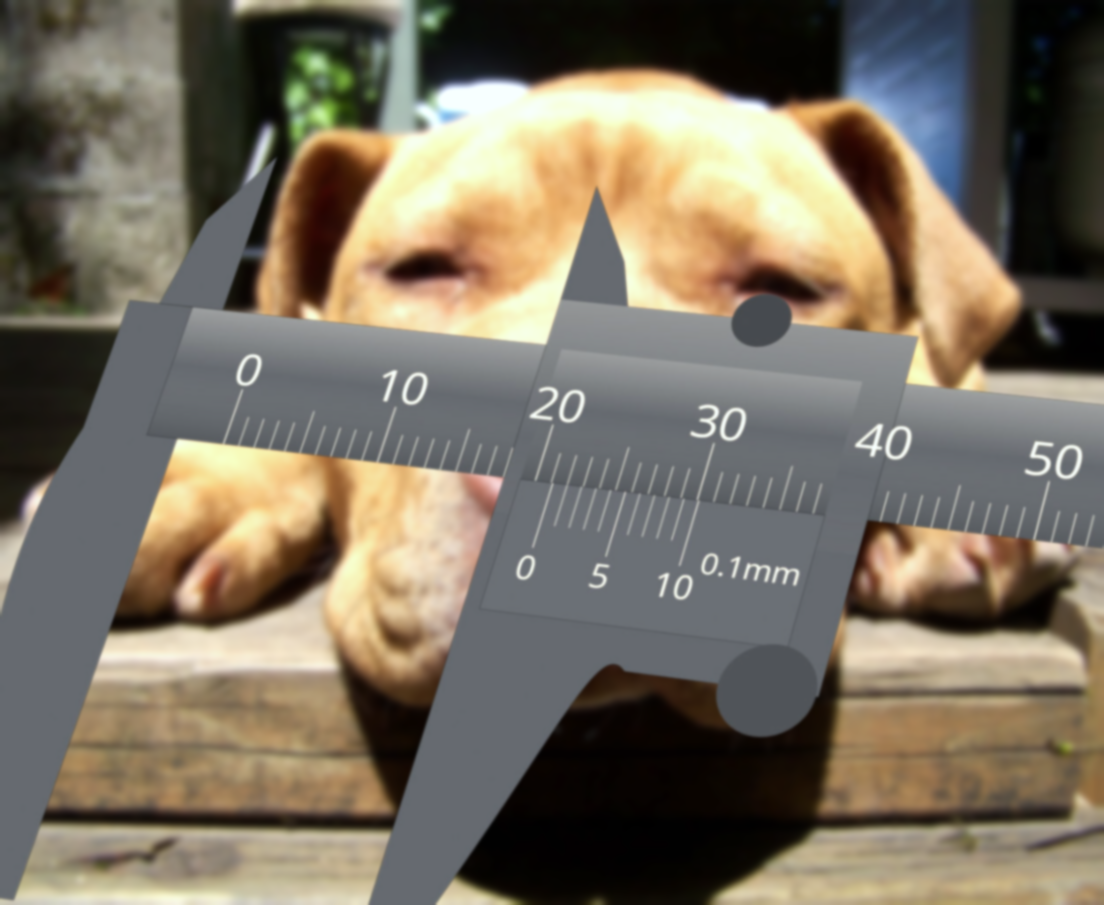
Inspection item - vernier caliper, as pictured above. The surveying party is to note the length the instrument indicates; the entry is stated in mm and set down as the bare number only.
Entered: 21.1
